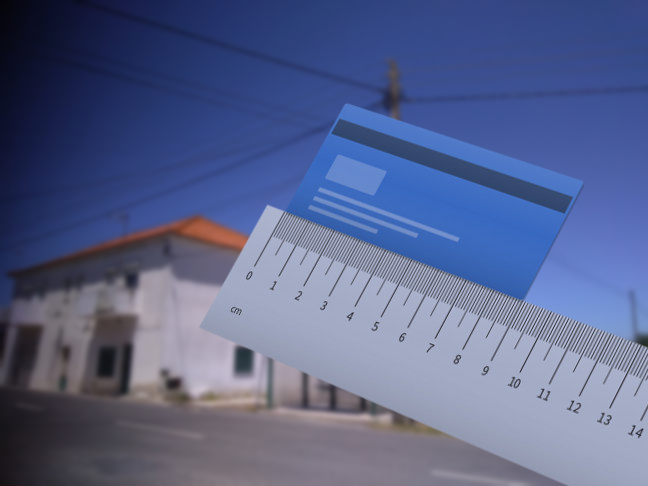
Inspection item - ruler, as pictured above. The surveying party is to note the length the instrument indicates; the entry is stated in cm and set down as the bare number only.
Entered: 9
